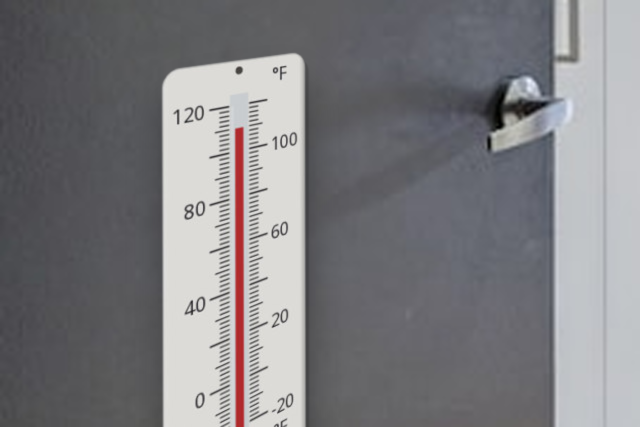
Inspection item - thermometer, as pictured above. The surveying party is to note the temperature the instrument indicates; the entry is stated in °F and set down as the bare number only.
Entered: 110
